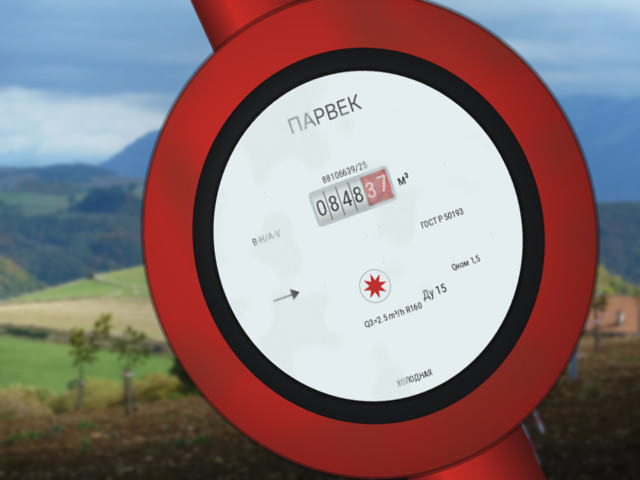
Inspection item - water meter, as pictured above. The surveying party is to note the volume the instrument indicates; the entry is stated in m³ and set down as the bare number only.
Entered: 848.37
